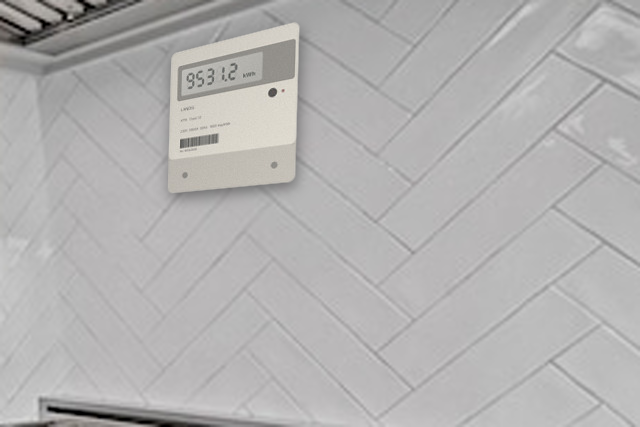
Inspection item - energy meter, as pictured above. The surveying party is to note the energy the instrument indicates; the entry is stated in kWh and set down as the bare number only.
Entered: 9531.2
